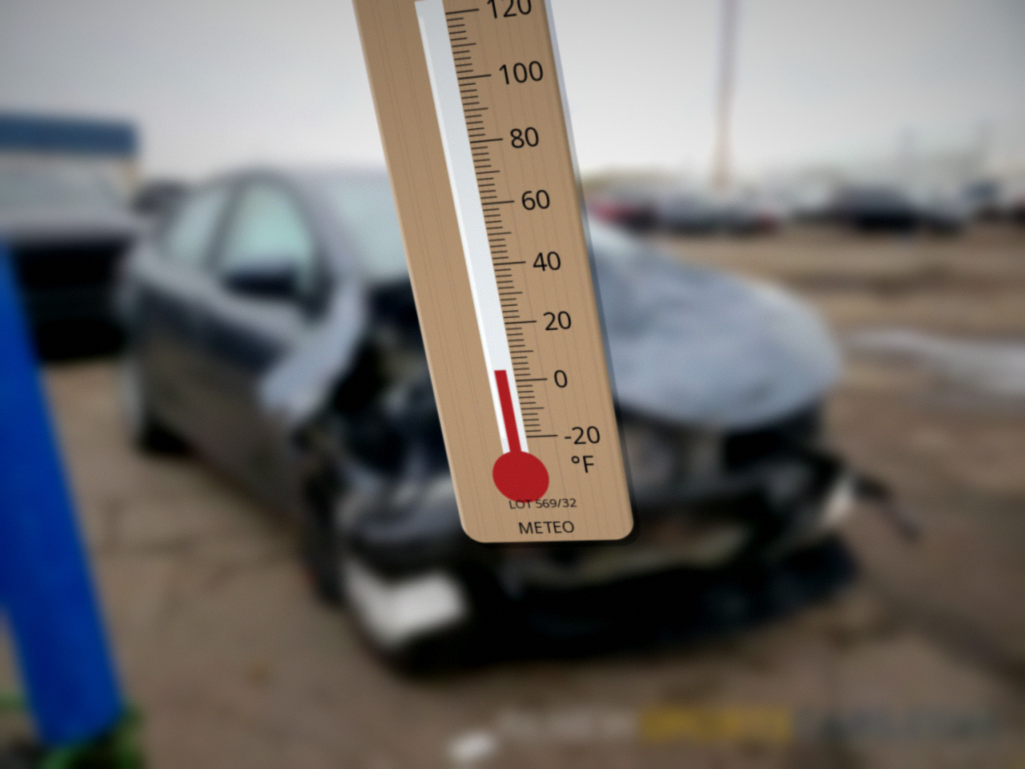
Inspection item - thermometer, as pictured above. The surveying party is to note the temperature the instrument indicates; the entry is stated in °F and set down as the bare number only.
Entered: 4
